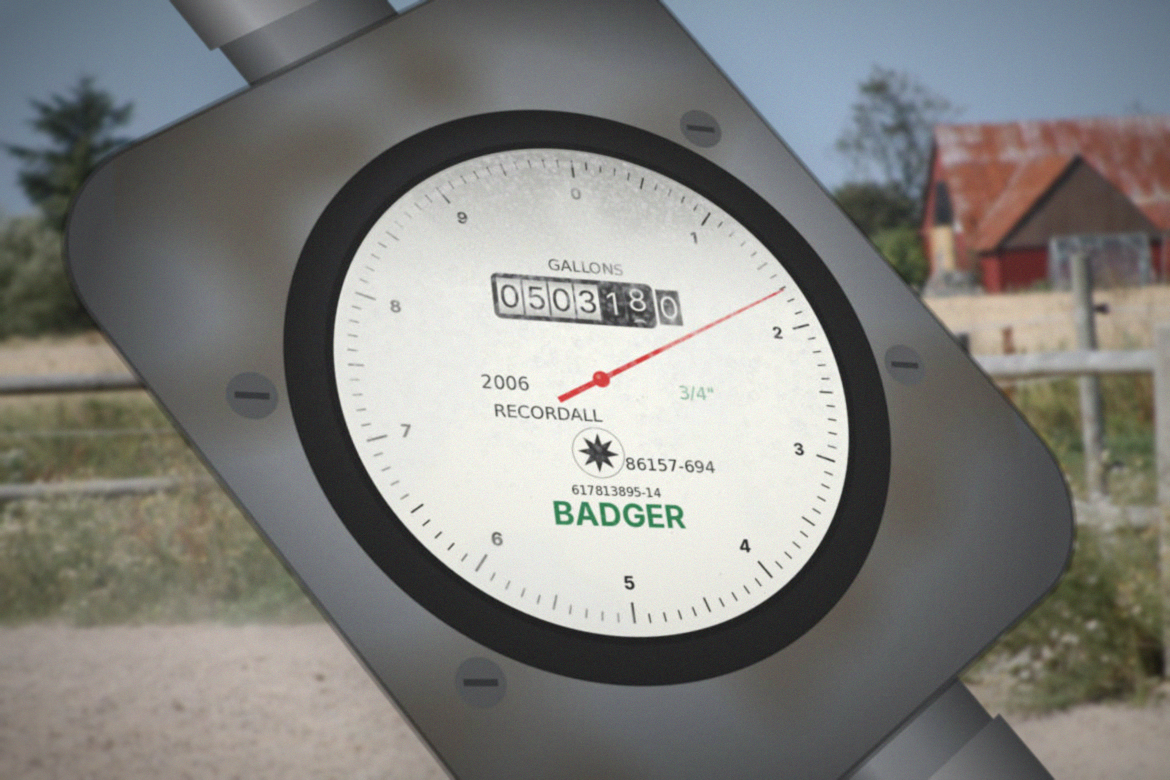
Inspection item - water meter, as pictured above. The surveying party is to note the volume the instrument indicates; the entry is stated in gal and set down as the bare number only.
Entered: 503181.7
